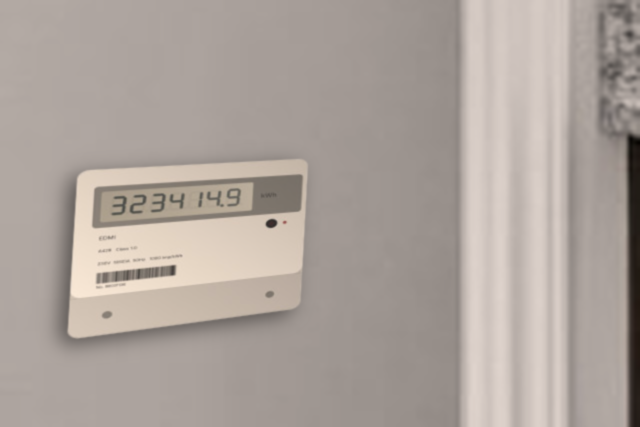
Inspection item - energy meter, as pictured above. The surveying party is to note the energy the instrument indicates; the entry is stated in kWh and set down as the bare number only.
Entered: 323414.9
